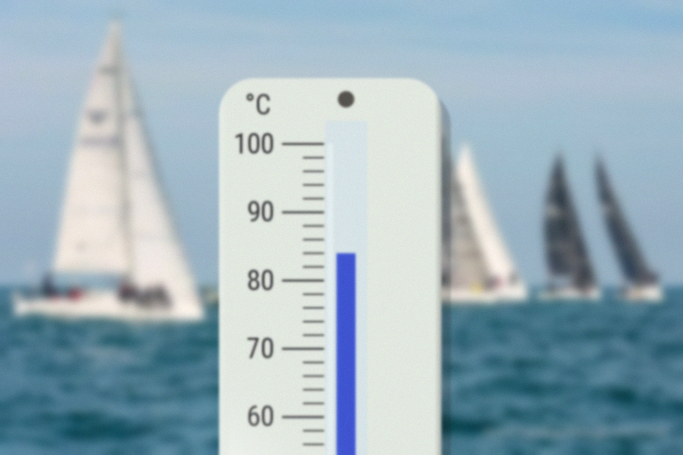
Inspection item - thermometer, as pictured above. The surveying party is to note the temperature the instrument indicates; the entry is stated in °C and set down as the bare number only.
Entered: 84
